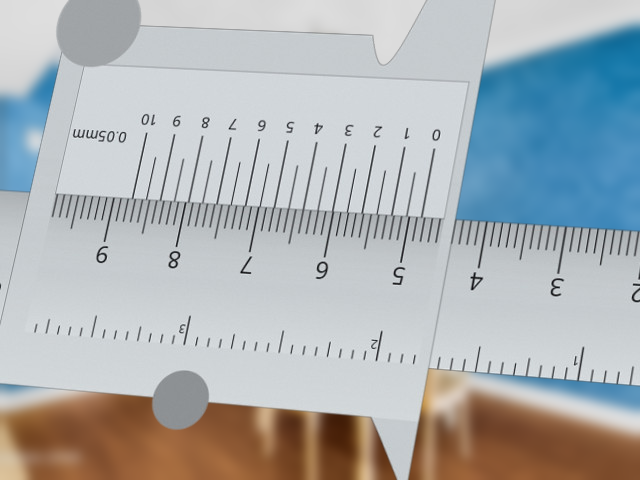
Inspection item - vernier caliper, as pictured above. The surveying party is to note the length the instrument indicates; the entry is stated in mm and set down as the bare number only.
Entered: 48.4
